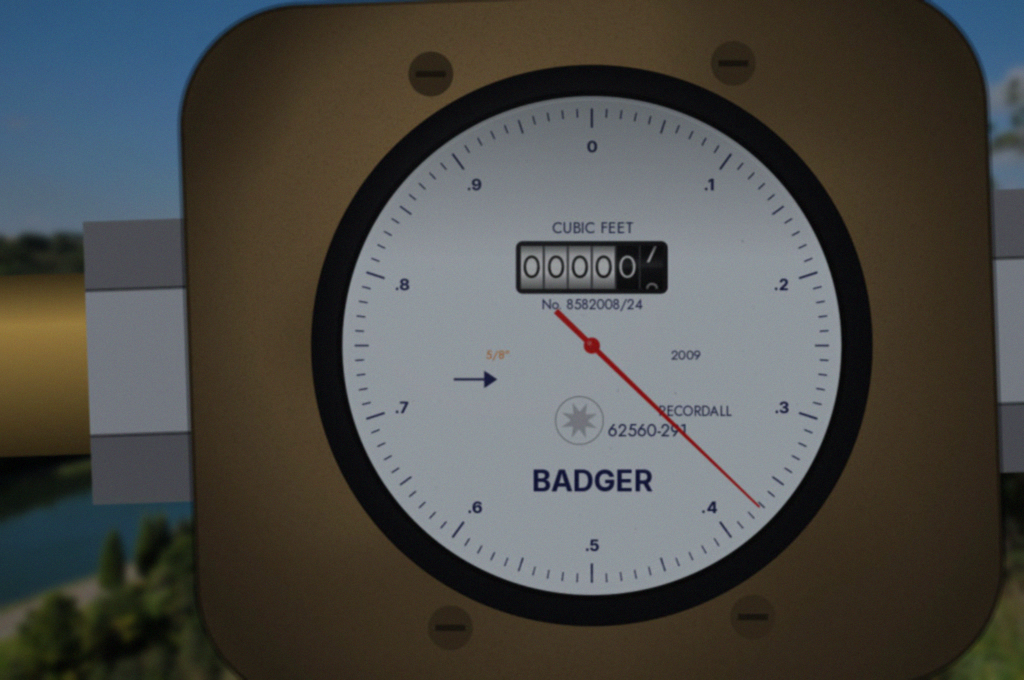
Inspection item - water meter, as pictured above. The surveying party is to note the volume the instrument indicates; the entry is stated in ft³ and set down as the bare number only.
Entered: 7.37
